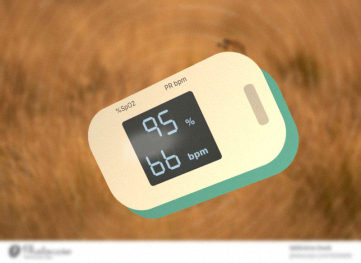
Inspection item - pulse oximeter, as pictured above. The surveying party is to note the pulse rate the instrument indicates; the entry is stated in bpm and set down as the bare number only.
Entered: 66
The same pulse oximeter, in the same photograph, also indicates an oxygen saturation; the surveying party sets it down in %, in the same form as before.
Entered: 95
